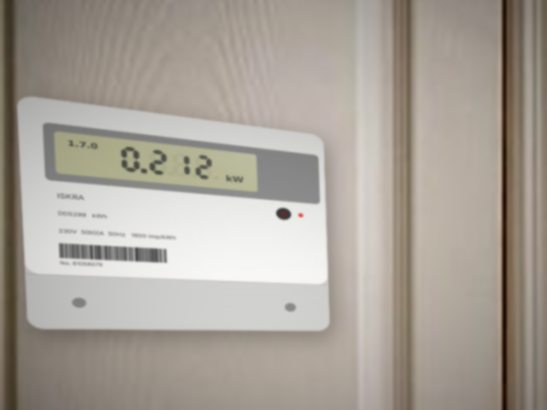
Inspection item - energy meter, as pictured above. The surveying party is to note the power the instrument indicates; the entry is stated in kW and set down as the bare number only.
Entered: 0.212
